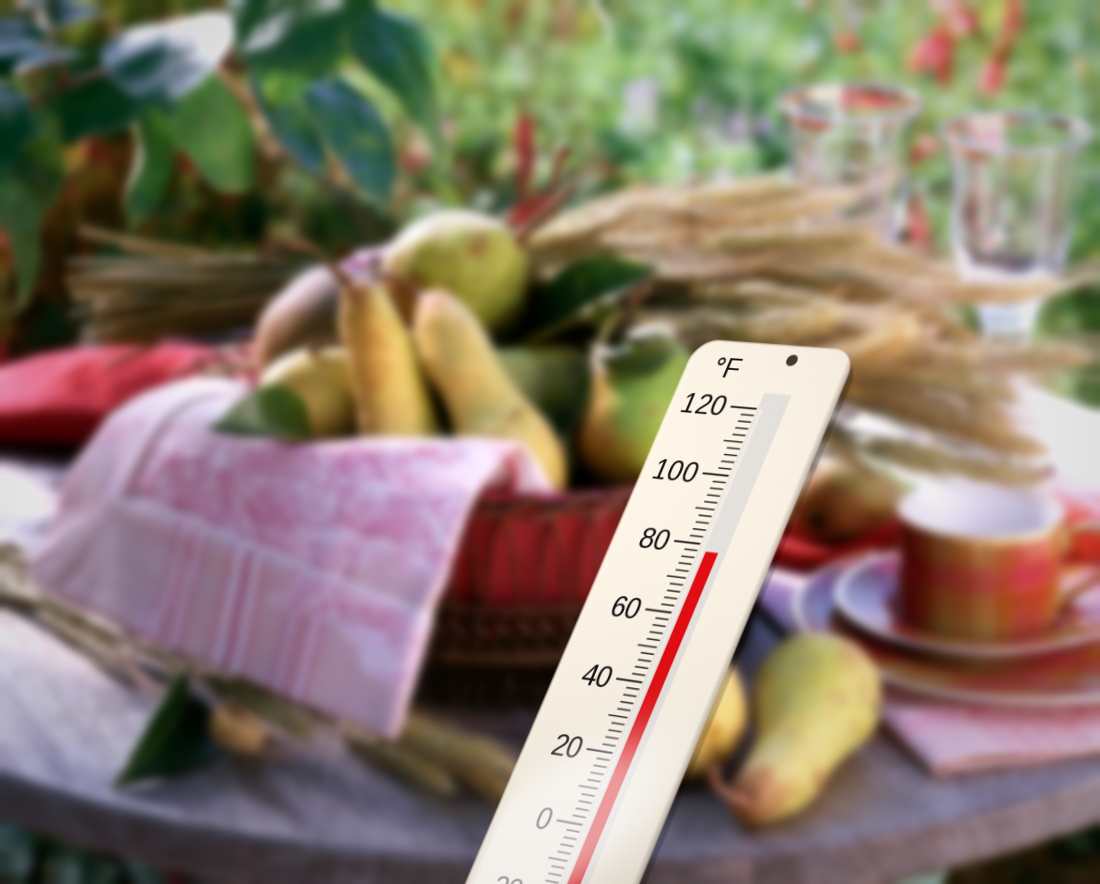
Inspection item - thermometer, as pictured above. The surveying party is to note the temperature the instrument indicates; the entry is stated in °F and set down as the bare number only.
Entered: 78
